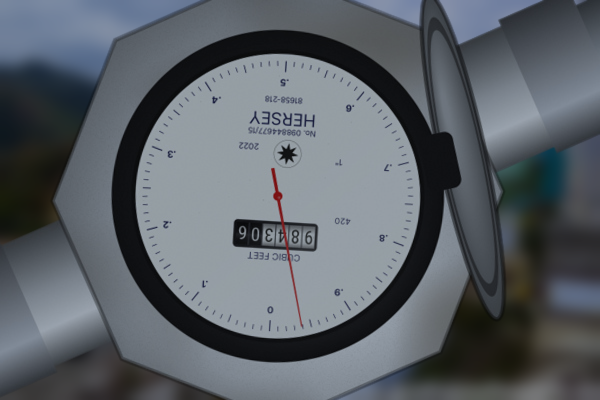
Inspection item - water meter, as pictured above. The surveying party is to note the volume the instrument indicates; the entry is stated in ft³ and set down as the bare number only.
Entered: 984305.96
